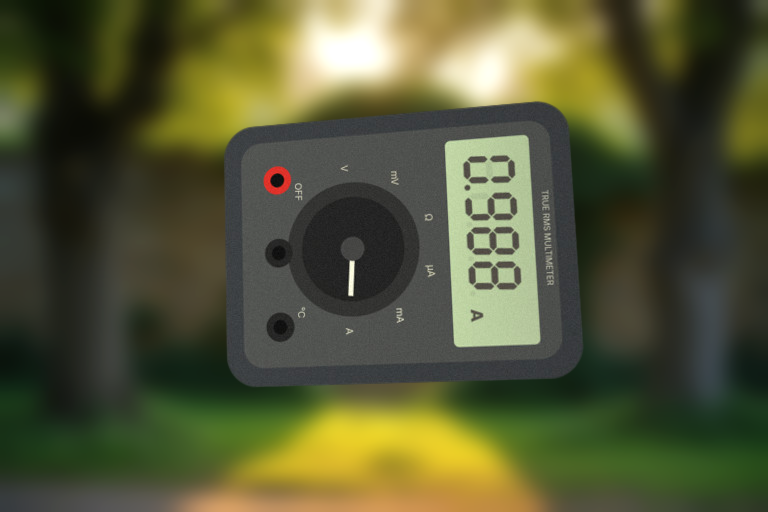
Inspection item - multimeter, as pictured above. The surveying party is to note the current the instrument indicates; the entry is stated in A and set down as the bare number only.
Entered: 0.988
